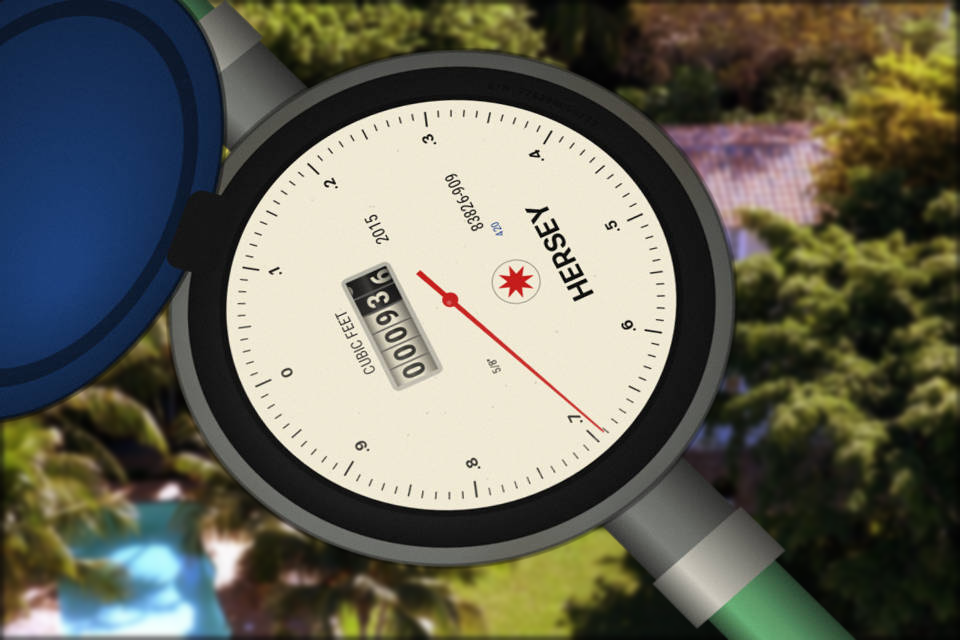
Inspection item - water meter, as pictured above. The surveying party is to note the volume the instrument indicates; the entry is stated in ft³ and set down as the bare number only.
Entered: 935.69
